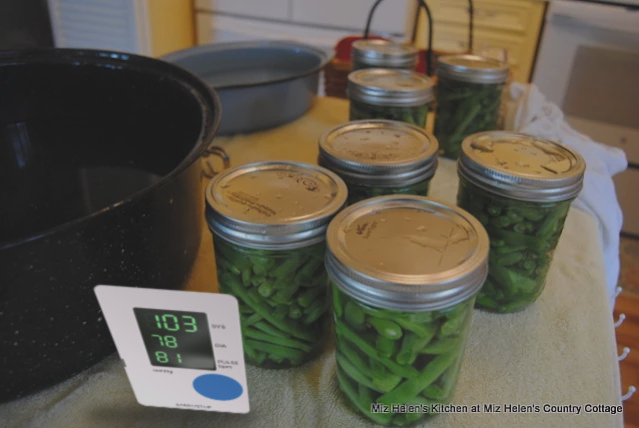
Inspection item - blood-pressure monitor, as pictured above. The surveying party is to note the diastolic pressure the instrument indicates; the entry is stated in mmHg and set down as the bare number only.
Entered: 78
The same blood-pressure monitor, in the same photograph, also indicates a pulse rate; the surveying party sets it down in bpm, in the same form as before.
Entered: 81
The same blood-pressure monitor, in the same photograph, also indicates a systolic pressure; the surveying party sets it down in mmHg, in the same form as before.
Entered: 103
